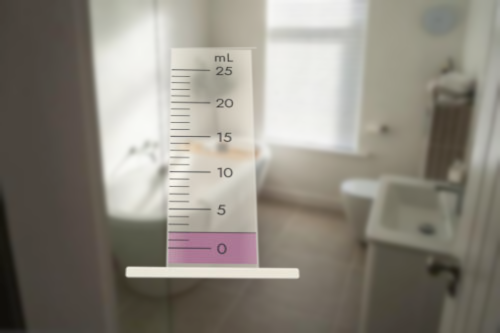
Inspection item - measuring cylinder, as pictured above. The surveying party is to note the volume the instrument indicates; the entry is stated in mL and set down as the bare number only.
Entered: 2
